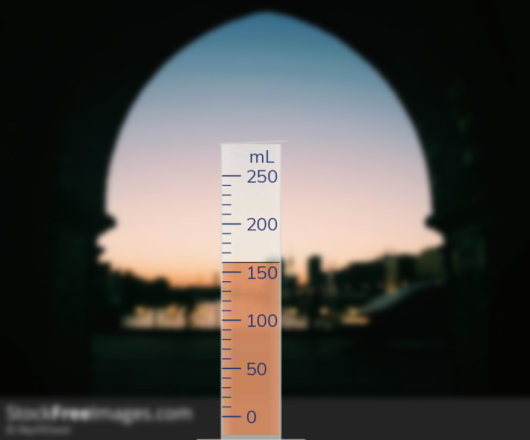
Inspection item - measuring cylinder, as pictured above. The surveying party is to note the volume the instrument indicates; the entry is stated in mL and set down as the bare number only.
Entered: 160
